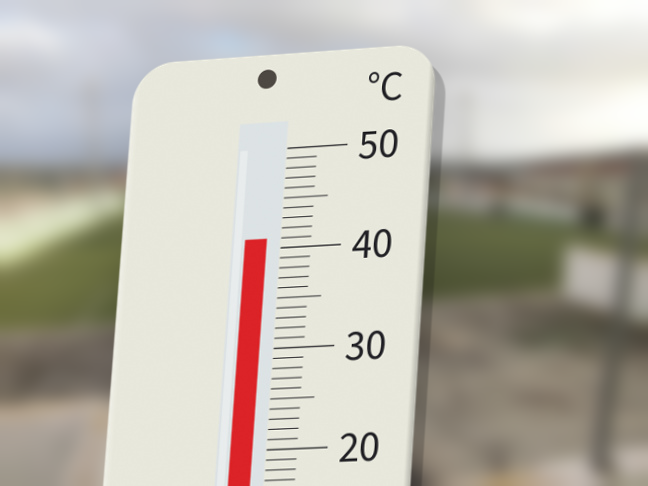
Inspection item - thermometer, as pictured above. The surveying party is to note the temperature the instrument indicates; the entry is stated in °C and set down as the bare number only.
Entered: 41
